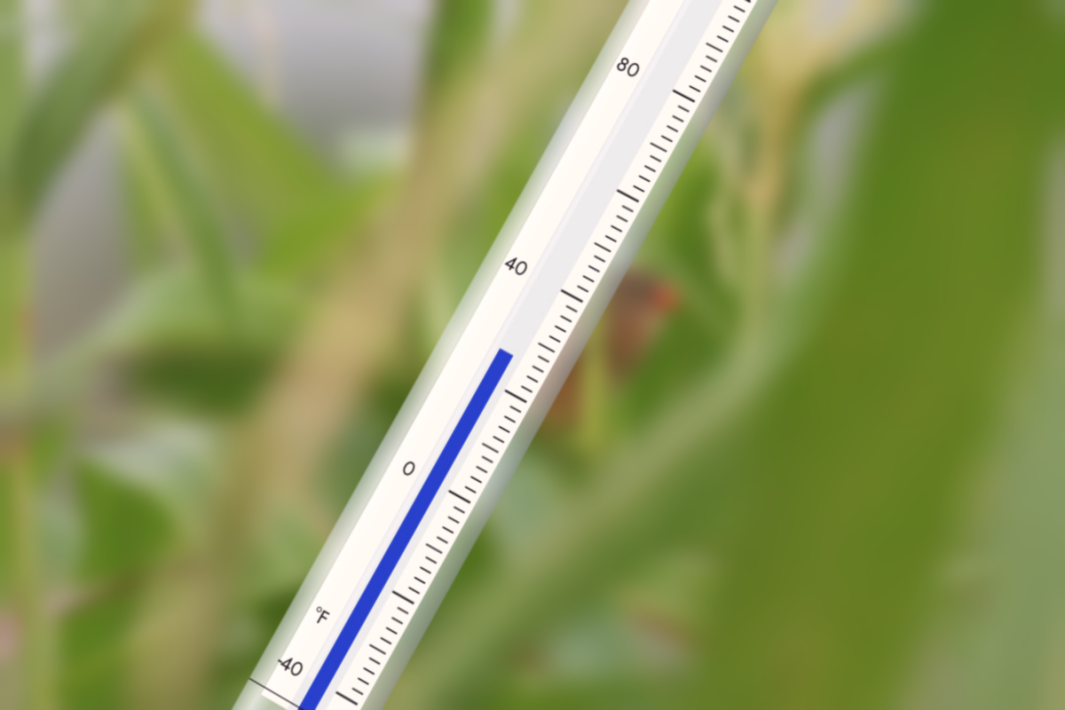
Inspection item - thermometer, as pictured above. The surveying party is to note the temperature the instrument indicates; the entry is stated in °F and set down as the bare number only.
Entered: 26
